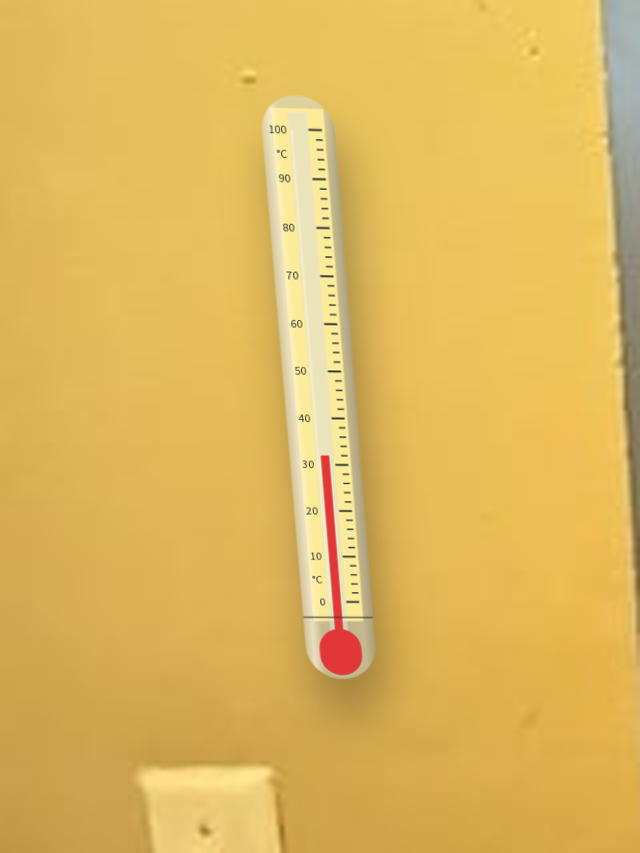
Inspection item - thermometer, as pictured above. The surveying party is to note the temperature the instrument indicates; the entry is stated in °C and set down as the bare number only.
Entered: 32
